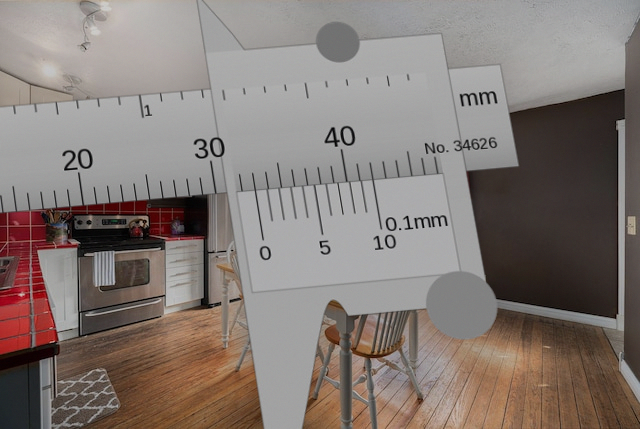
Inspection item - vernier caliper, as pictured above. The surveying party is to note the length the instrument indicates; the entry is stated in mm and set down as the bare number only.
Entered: 33.0
